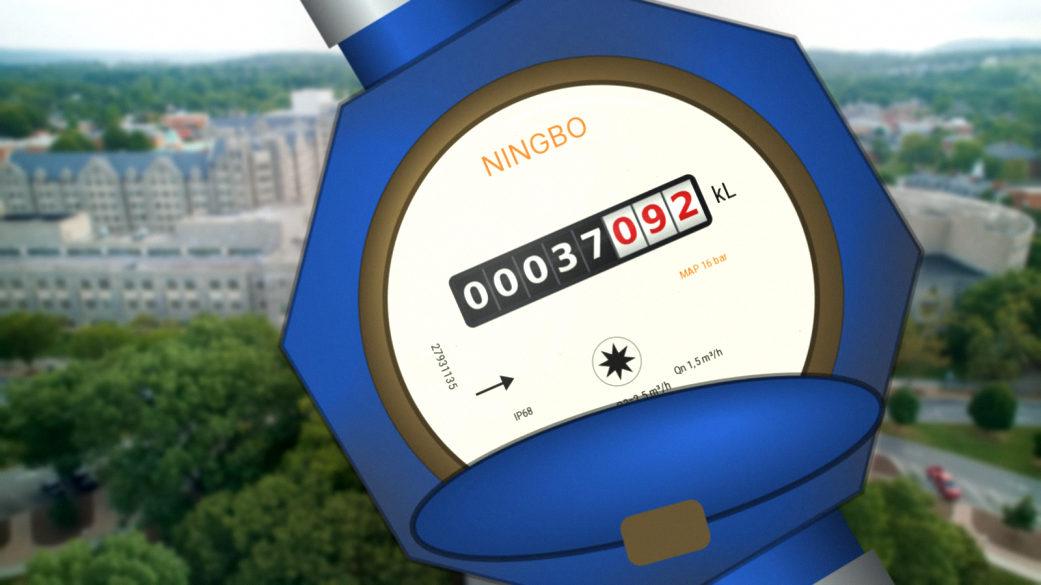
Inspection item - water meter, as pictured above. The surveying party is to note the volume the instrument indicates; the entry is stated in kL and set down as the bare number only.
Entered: 37.092
